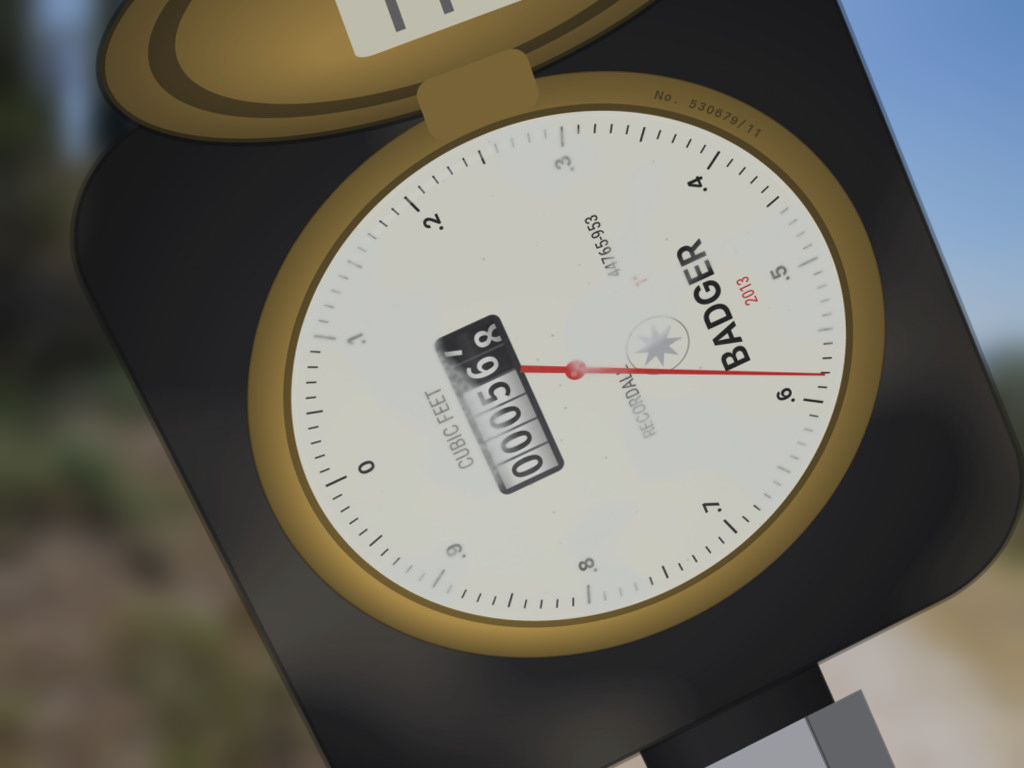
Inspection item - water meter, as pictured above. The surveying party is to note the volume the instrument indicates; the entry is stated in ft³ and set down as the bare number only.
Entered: 567.58
